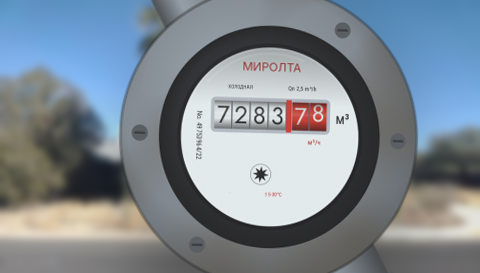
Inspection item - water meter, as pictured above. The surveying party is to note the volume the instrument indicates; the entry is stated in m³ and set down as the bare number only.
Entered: 7283.78
